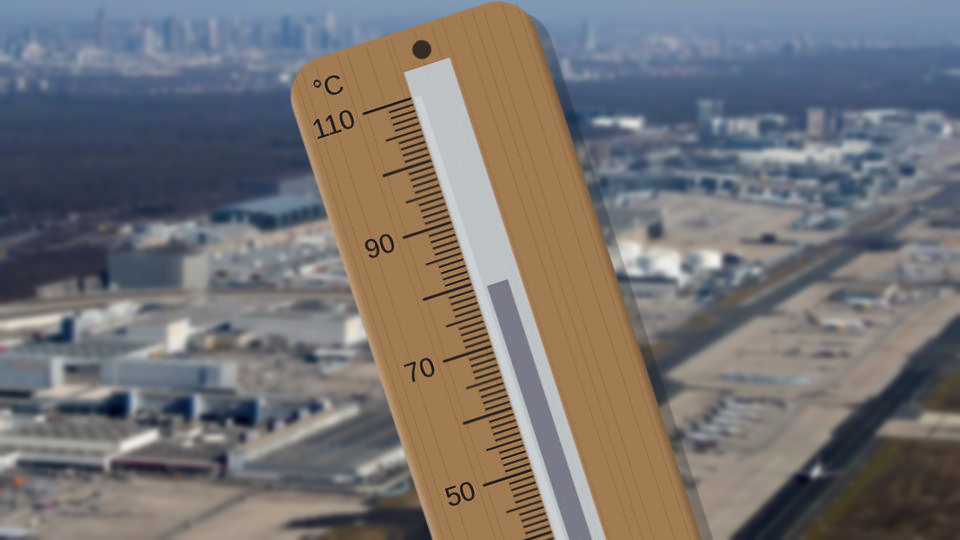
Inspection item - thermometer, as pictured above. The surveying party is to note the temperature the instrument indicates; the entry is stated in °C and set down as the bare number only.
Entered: 79
